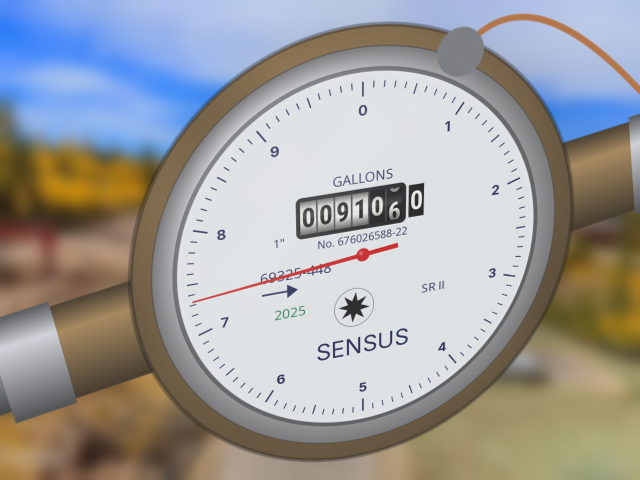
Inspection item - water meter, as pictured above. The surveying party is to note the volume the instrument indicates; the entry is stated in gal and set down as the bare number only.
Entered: 91057.3
